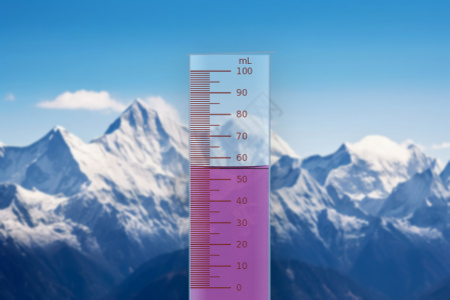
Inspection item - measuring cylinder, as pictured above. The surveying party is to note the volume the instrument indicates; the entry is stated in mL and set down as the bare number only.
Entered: 55
